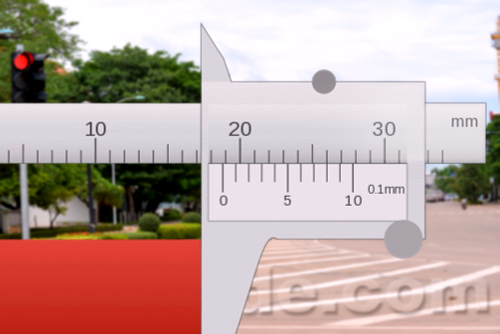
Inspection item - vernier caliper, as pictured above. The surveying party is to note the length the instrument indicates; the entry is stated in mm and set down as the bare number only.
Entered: 18.8
